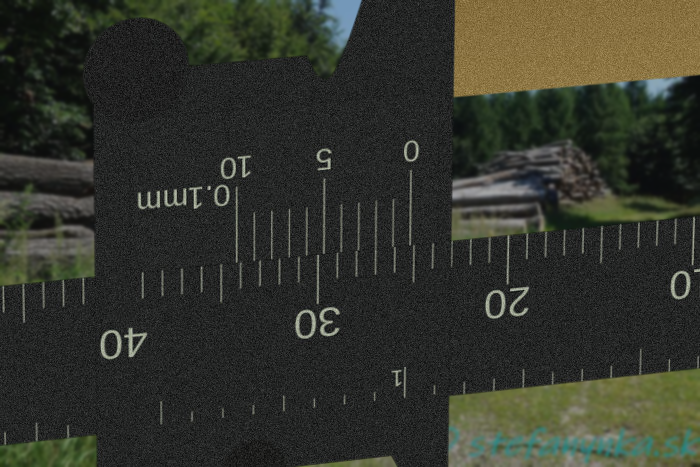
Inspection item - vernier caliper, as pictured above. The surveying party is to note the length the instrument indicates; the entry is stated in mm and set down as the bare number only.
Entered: 25.2
